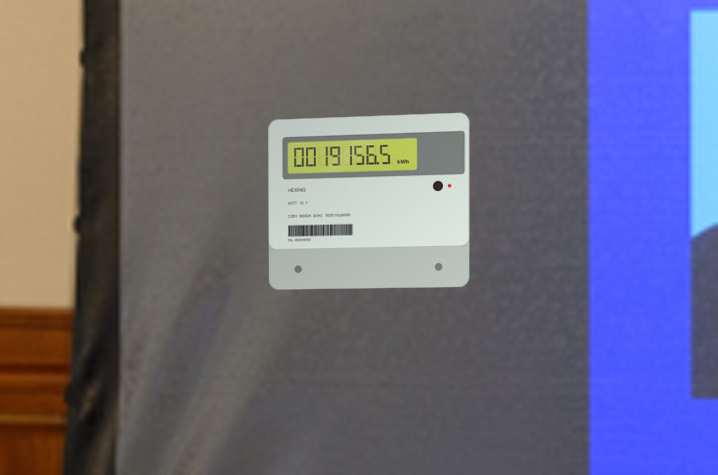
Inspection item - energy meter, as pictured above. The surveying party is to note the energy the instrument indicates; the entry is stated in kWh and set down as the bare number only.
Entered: 19156.5
